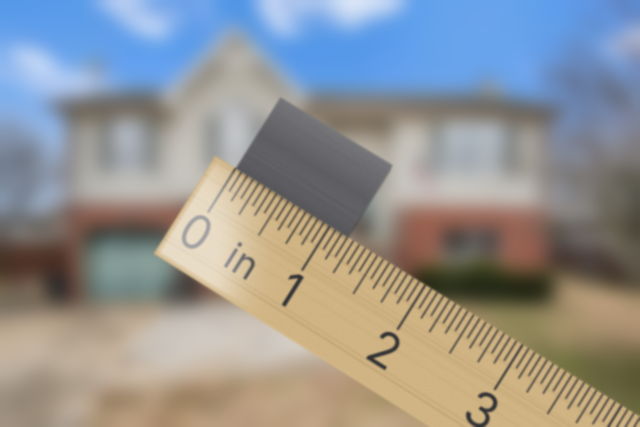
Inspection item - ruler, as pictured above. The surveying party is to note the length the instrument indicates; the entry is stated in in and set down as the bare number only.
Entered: 1.1875
